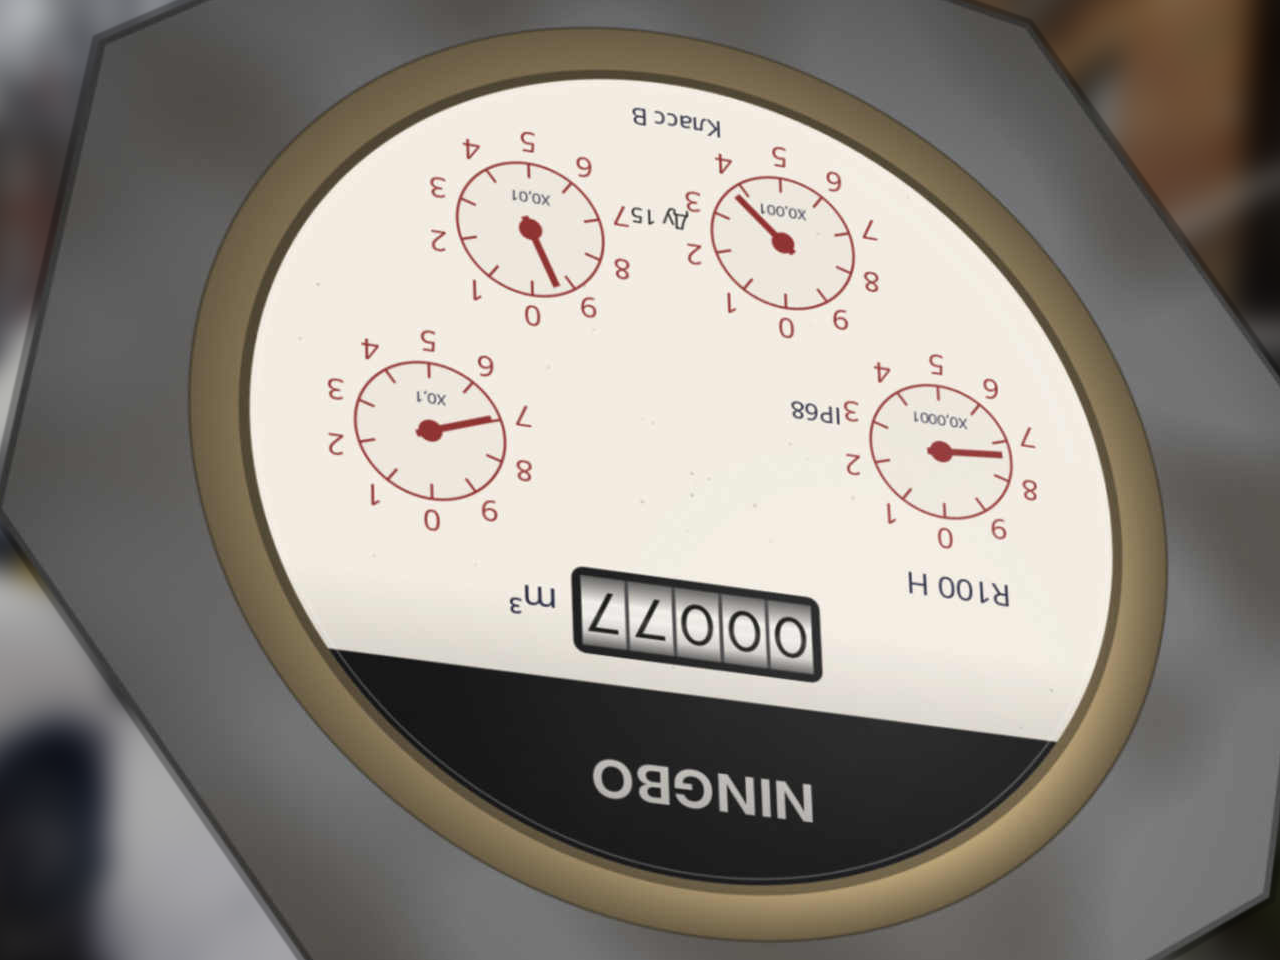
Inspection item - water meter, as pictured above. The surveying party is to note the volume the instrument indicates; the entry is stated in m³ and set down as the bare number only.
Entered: 77.6937
